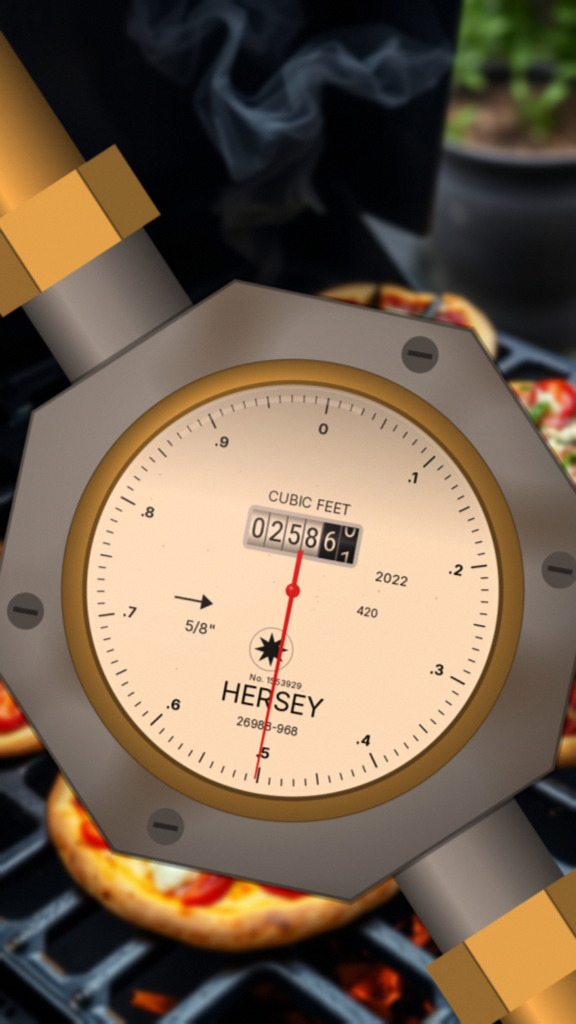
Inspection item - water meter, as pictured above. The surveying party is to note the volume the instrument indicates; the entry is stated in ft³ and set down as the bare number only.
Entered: 25860.50
